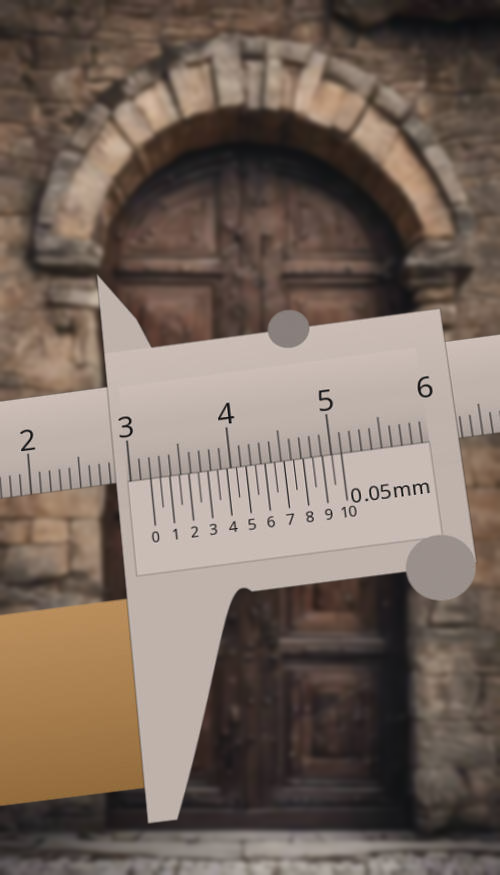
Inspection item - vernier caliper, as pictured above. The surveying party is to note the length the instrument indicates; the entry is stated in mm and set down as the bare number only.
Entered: 32.0
